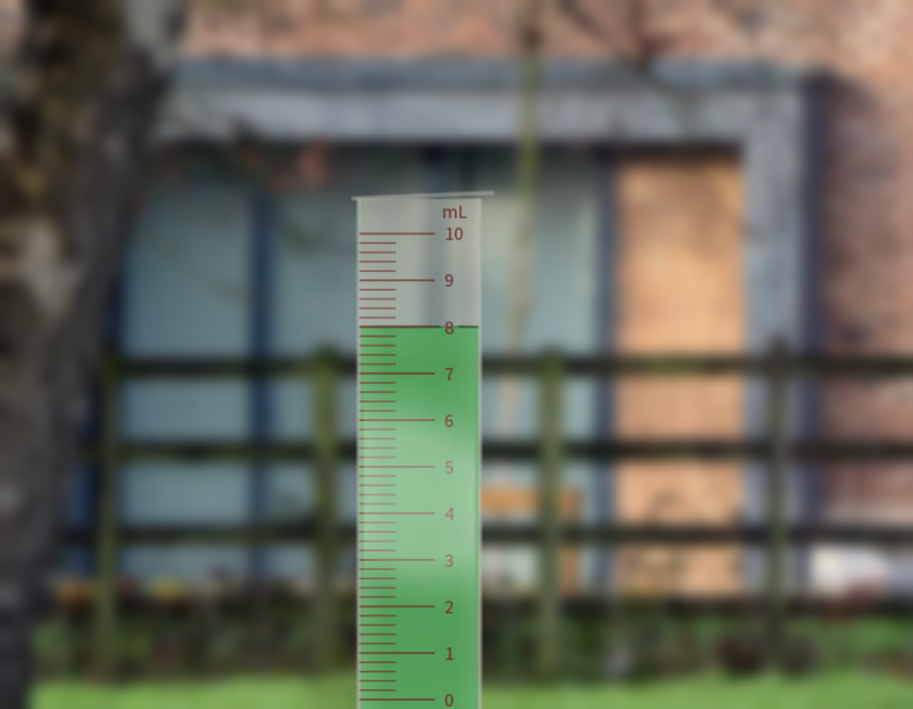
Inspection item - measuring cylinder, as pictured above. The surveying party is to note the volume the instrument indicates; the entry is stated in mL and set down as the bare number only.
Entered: 8
